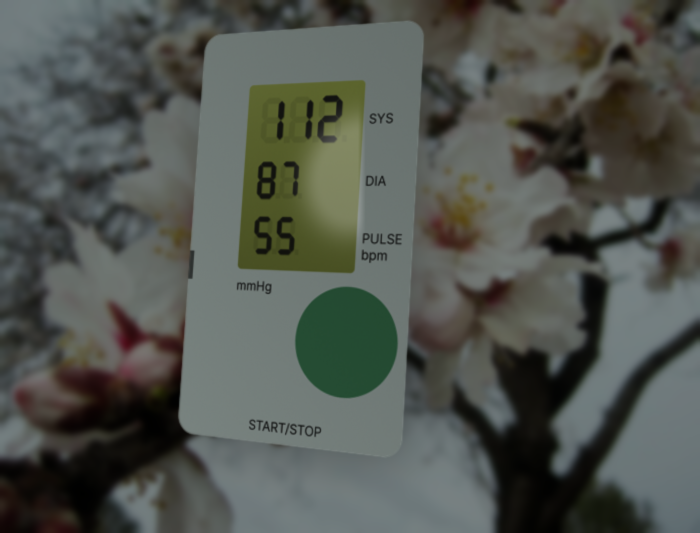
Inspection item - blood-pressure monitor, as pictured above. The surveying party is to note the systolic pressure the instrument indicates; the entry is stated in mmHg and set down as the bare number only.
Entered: 112
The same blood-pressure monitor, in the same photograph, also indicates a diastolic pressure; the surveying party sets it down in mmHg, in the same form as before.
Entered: 87
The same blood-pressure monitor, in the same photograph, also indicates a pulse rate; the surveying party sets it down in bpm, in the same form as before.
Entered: 55
